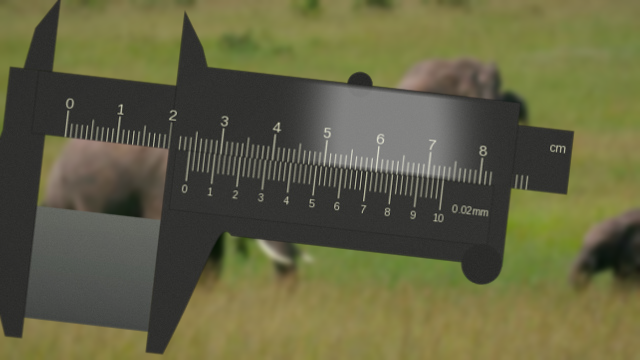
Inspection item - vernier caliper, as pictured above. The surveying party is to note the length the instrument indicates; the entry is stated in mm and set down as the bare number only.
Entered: 24.0
